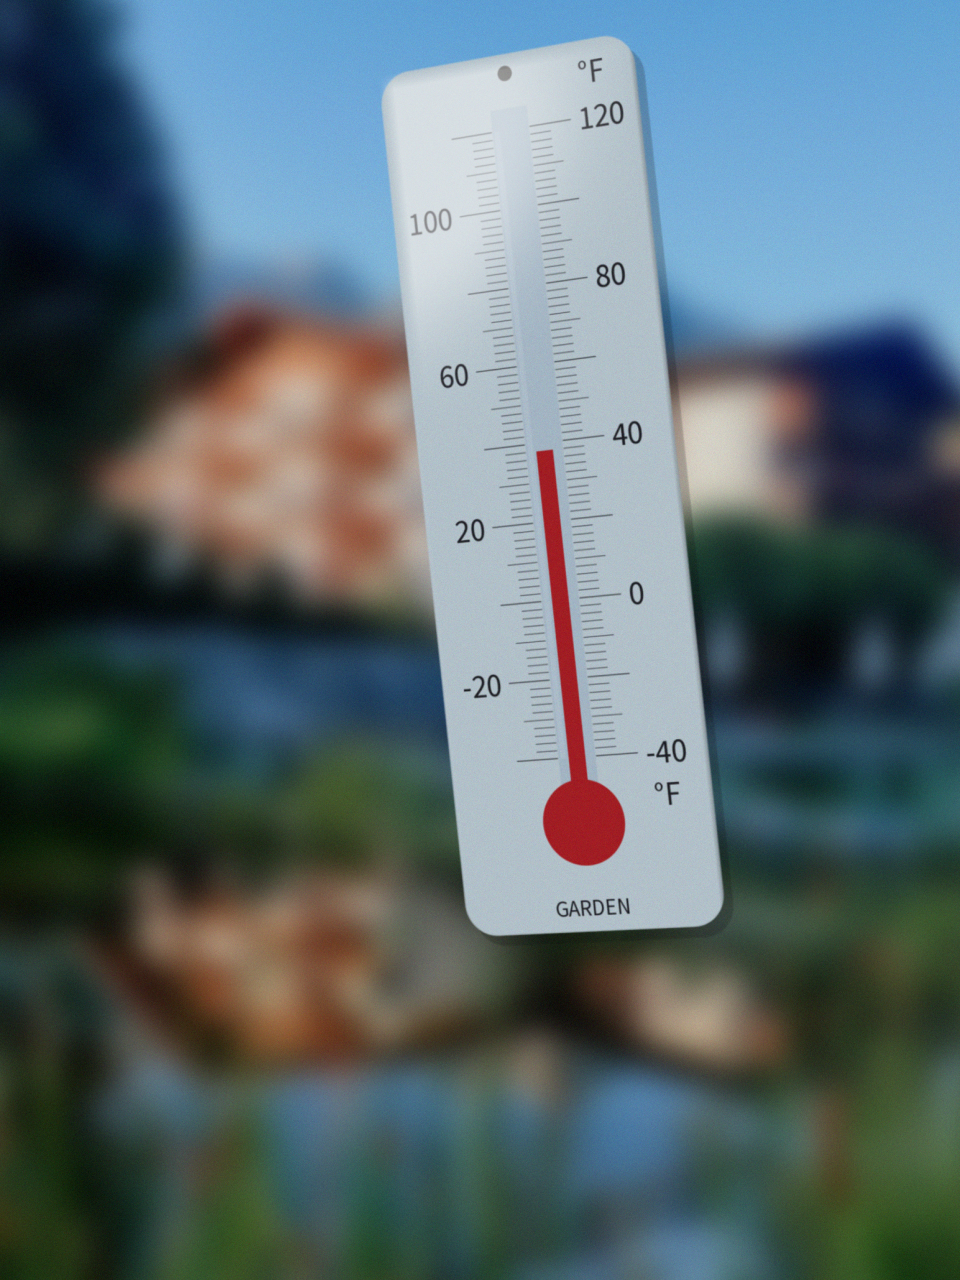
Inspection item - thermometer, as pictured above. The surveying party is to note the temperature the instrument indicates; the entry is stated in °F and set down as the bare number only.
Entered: 38
